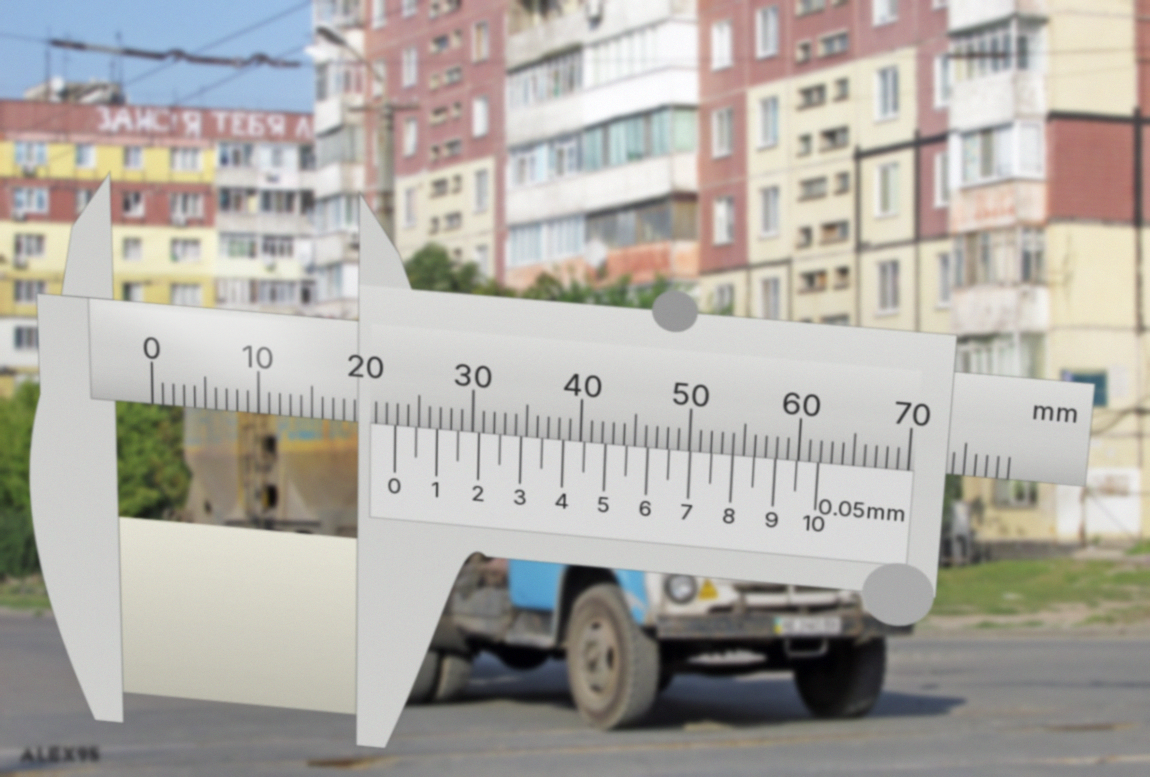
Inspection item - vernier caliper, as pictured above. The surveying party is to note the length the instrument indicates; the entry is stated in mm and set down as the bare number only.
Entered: 22.8
